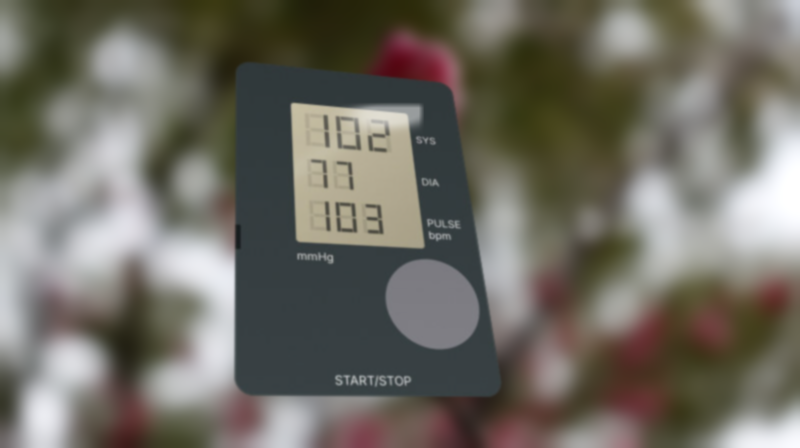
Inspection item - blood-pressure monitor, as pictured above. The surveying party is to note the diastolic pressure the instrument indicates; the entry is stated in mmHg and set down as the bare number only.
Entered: 77
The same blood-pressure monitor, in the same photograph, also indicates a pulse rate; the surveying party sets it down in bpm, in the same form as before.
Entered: 103
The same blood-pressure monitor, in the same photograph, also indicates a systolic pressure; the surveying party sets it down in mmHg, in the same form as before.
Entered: 102
